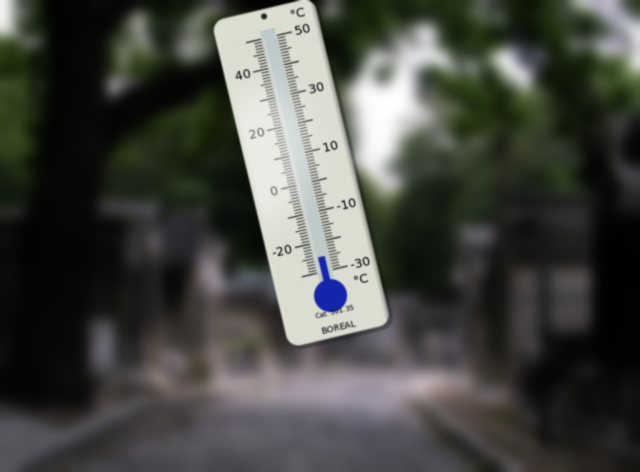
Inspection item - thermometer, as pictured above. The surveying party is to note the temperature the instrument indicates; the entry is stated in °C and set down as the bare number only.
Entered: -25
